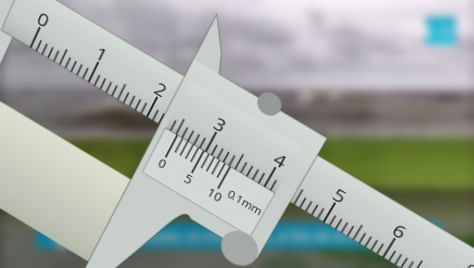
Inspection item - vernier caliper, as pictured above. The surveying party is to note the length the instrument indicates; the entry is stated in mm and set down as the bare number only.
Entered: 25.2
